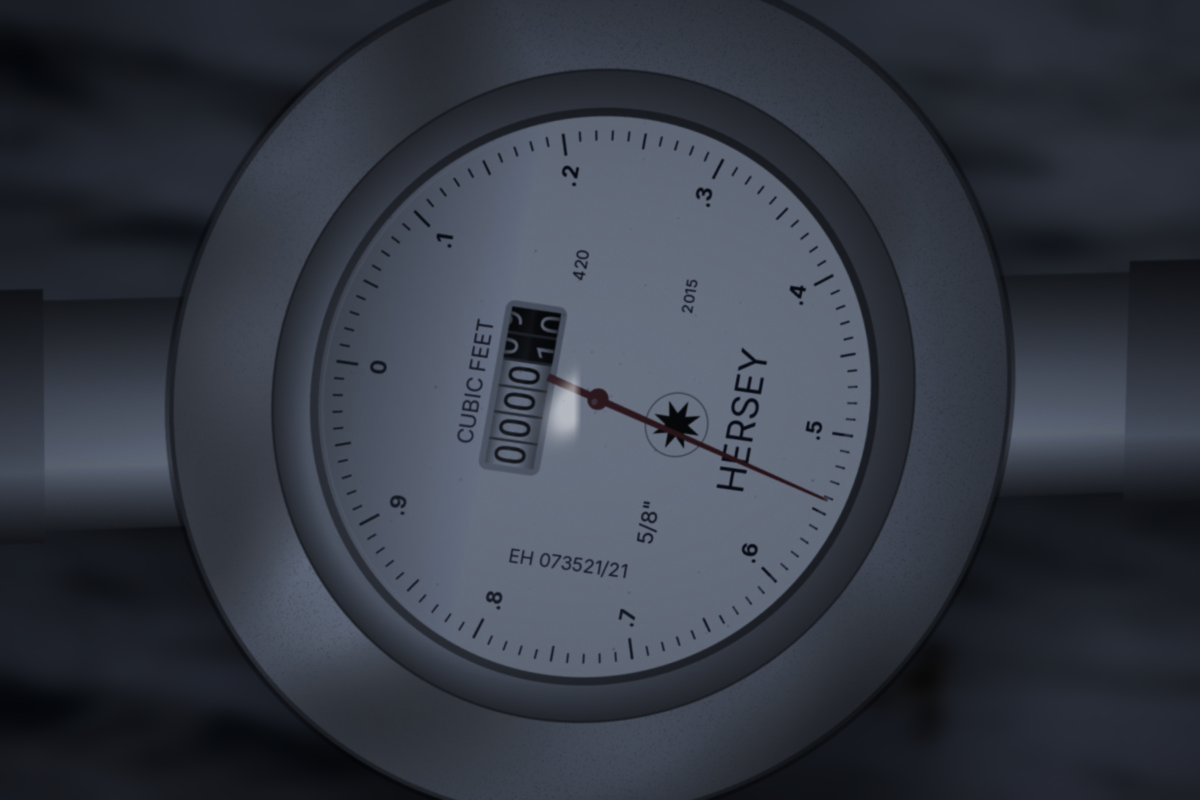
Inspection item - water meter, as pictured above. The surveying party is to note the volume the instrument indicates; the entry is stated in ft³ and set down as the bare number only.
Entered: 9.54
